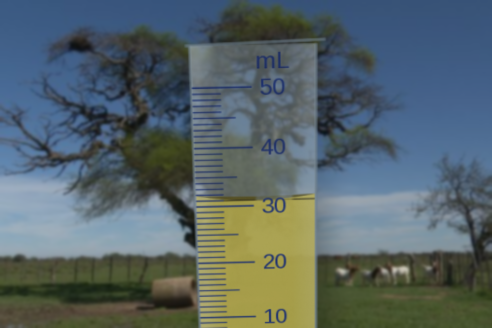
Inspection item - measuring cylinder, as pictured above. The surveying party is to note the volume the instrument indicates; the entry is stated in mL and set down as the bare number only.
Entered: 31
